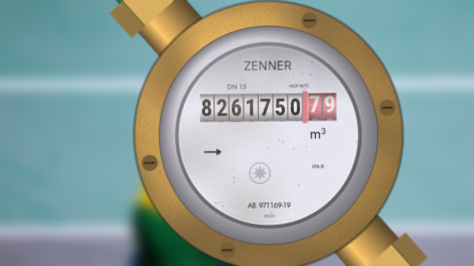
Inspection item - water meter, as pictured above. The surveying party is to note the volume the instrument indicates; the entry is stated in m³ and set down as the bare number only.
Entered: 8261750.79
